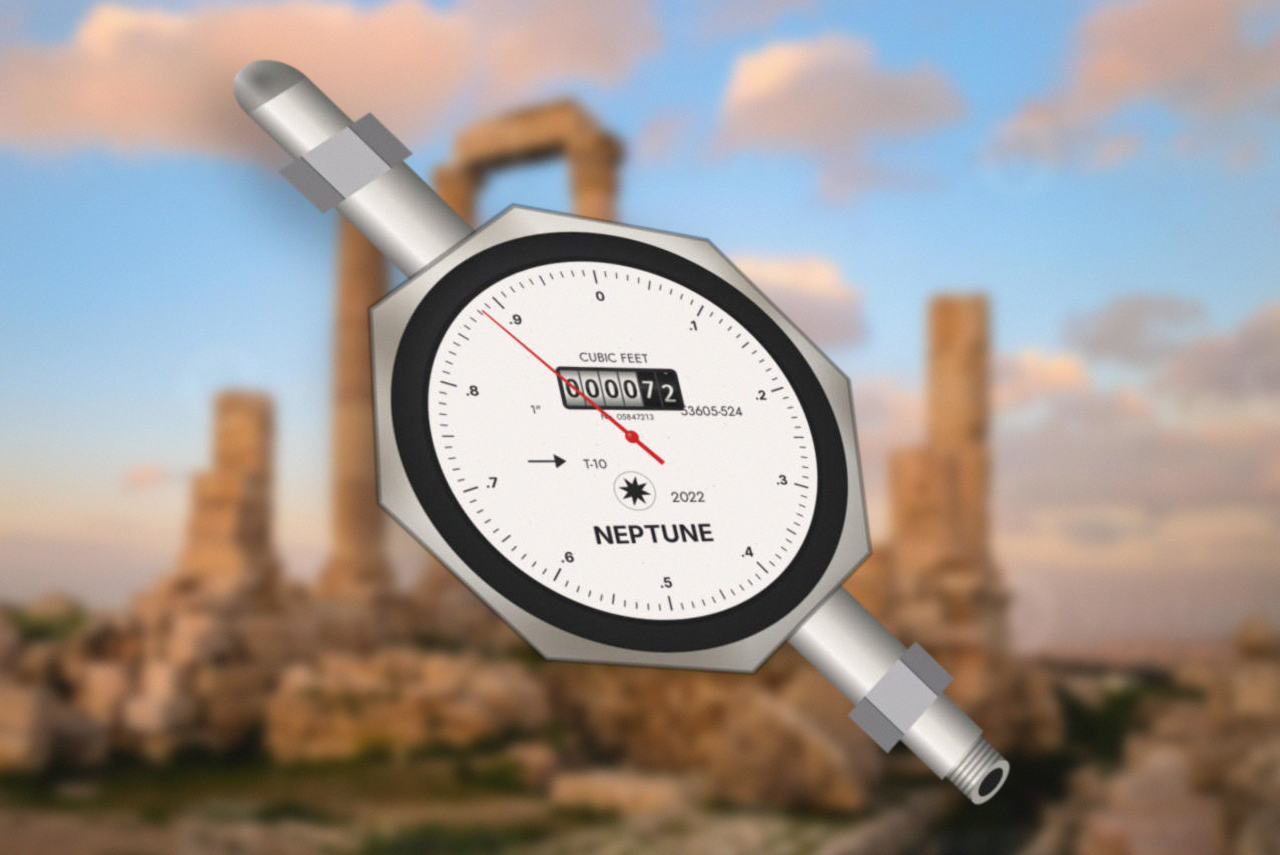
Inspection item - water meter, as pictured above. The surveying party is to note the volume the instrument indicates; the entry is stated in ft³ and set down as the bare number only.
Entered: 71.88
